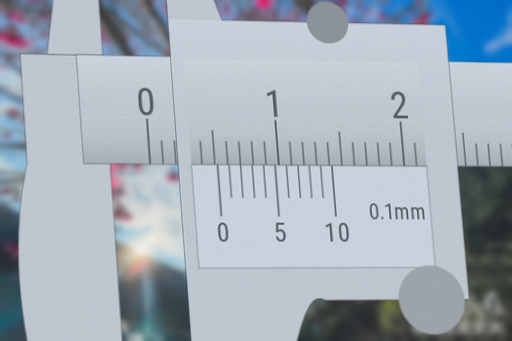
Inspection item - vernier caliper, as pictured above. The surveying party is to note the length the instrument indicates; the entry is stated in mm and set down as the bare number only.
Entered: 5.2
